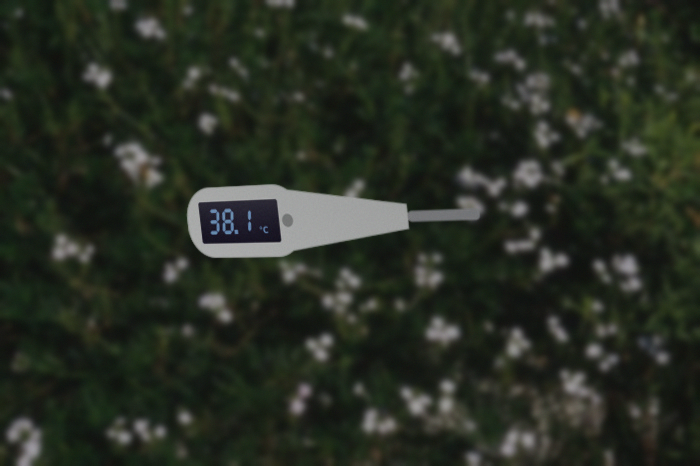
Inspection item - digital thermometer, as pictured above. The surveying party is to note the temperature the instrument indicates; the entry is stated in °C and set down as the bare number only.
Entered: 38.1
